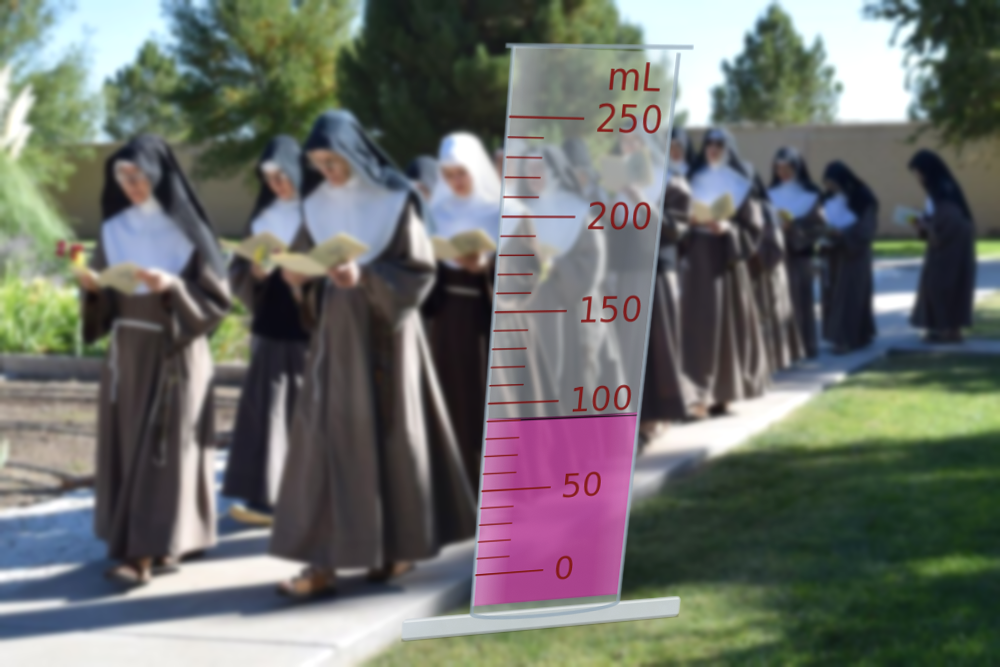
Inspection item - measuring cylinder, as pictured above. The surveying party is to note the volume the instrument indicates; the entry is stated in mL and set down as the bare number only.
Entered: 90
